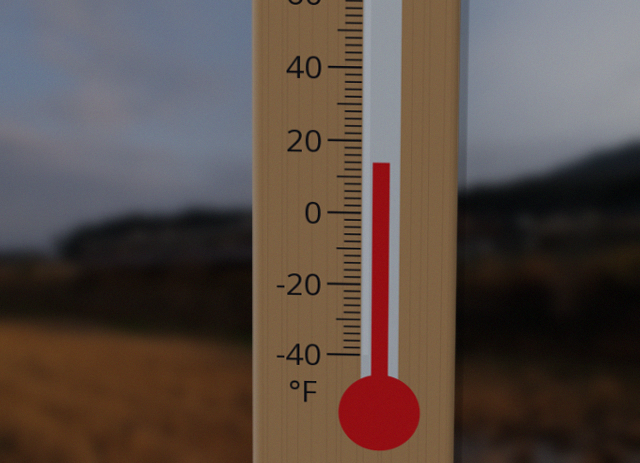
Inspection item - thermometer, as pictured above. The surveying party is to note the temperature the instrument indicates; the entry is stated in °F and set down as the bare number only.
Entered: 14
